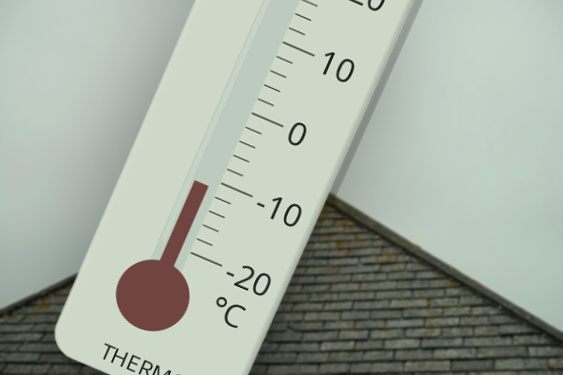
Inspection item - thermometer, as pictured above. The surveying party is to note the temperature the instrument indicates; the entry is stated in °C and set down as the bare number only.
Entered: -11
